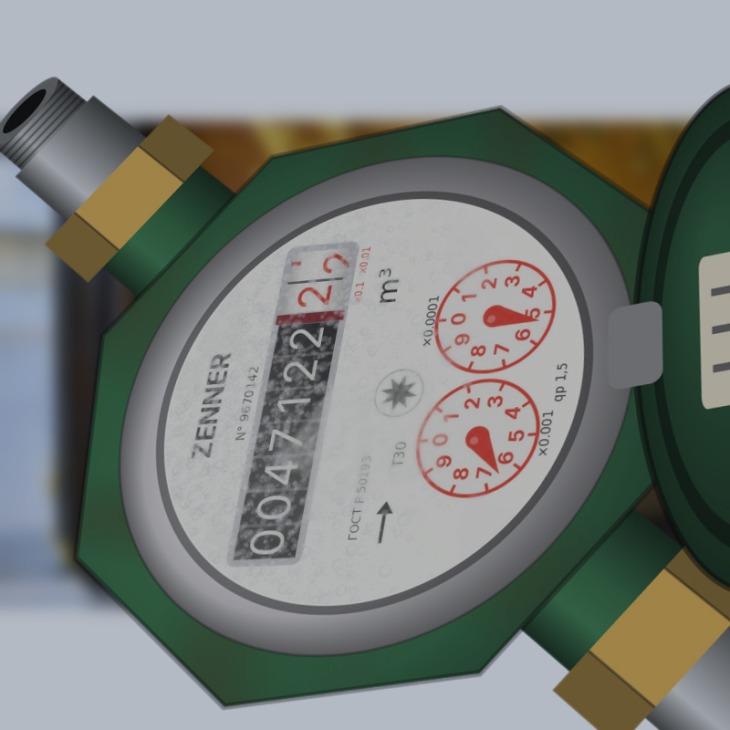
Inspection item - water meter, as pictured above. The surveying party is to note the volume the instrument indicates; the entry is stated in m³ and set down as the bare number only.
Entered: 47122.2165
